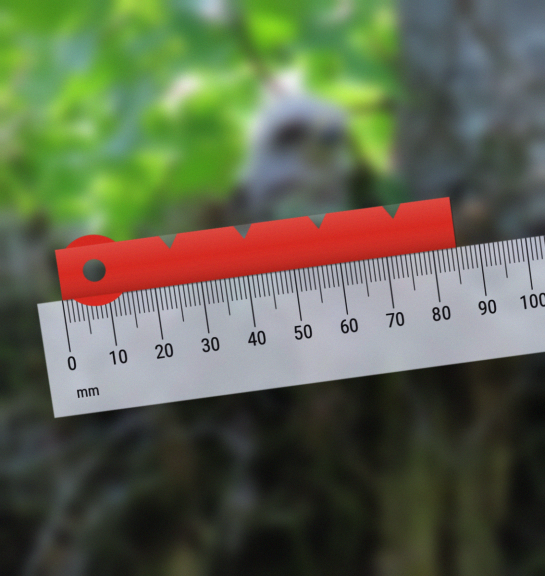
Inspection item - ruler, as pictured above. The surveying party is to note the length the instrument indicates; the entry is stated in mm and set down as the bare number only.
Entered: 85
